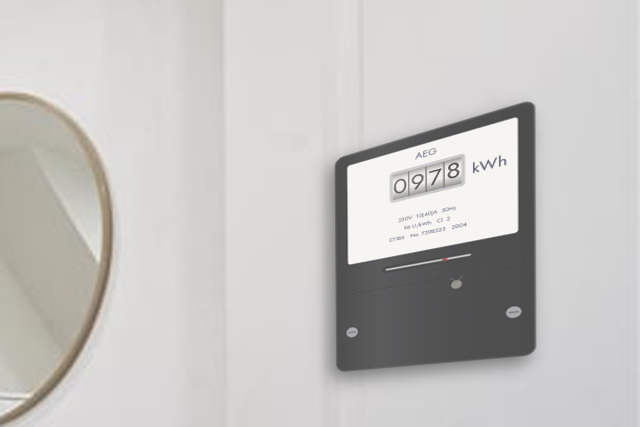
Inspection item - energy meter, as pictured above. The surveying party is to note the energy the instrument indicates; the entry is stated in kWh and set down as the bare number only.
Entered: 978
